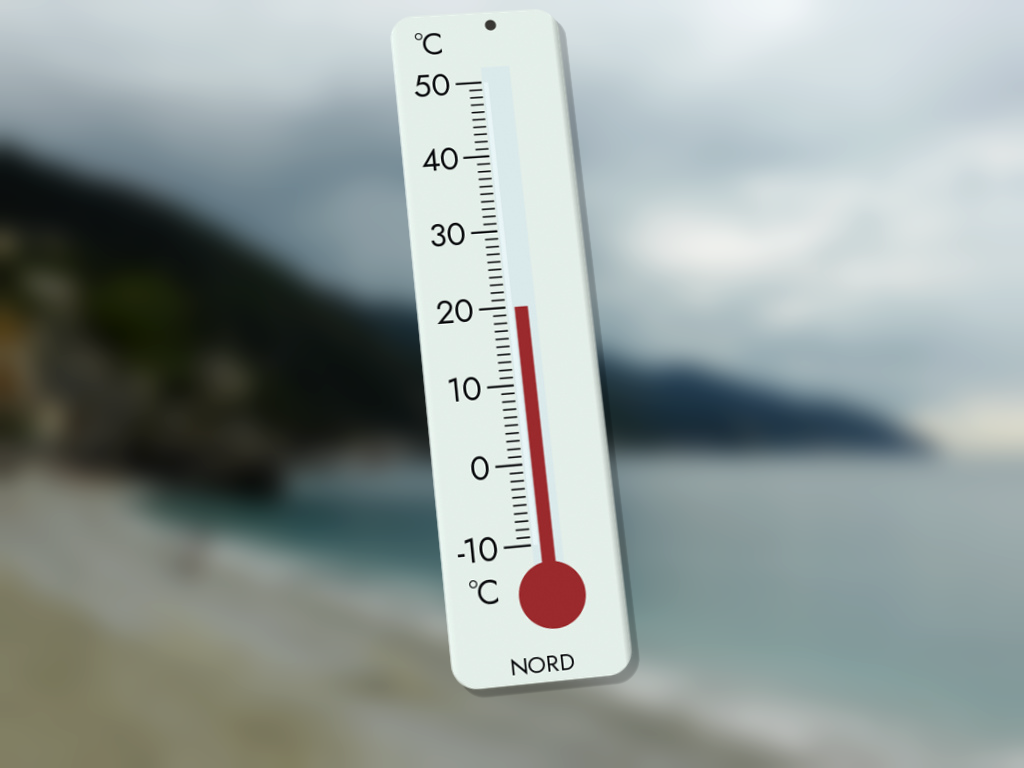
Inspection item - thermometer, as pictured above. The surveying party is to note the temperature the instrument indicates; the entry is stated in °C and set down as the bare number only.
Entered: 20
